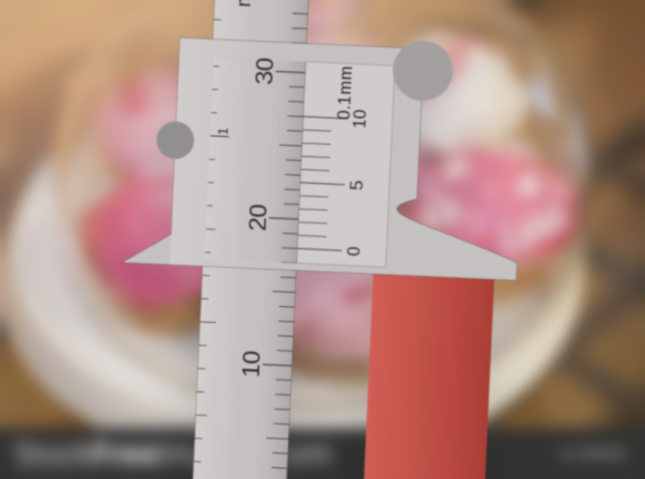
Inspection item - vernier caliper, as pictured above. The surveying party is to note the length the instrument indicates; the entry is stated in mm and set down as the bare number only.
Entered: 18.0
